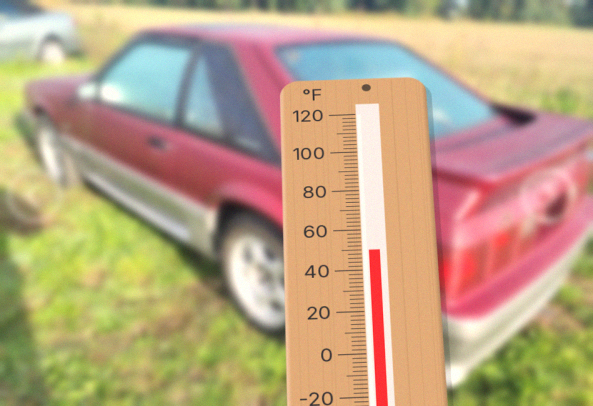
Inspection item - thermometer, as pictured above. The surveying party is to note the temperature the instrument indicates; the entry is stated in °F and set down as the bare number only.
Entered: 50
